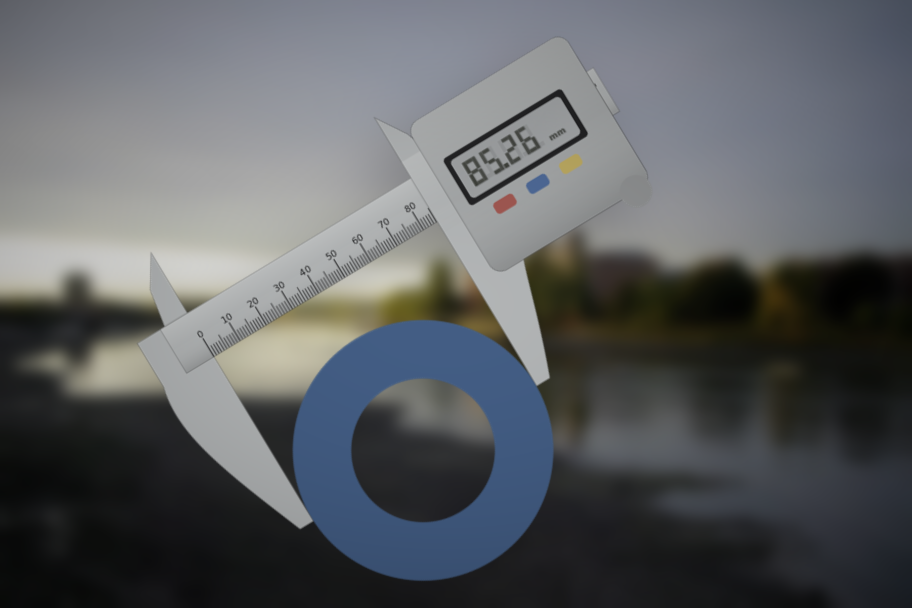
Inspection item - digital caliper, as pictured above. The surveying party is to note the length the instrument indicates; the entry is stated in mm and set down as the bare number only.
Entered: 85.26
